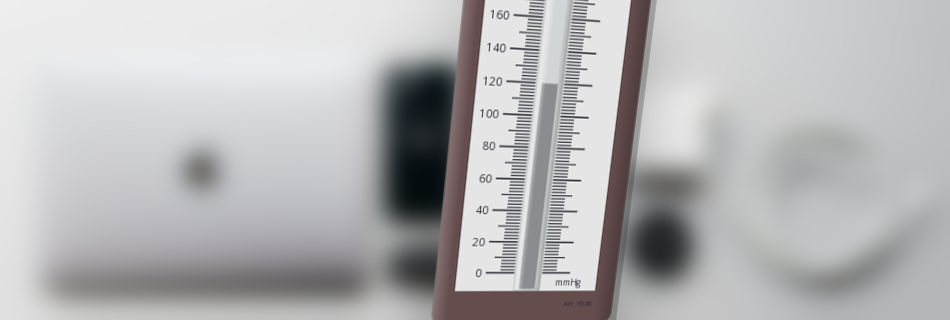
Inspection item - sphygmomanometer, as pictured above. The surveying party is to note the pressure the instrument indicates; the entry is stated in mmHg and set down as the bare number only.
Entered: 120
